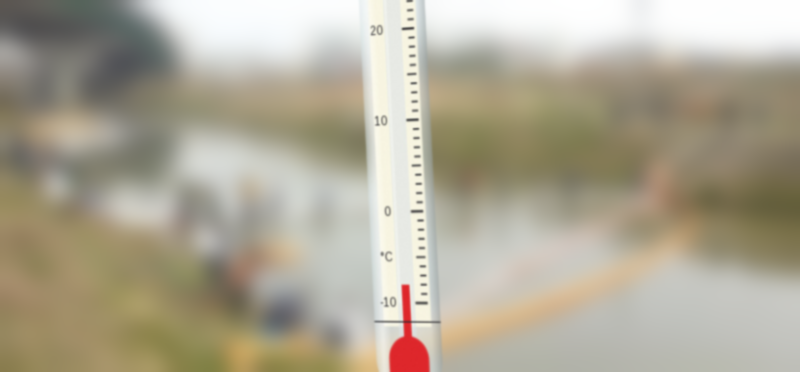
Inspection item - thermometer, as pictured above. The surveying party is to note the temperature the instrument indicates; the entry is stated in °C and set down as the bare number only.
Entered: -8
